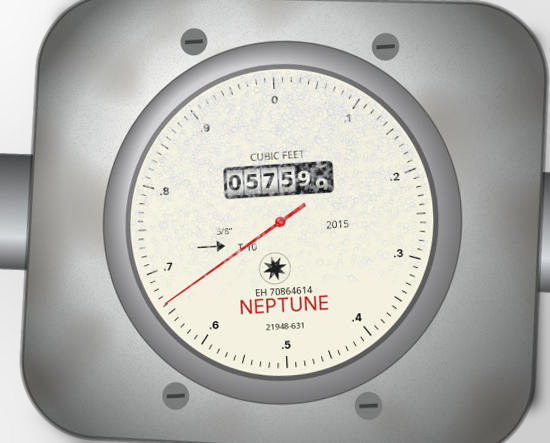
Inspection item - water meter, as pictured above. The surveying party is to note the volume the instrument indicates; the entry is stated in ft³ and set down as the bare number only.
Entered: 57598.66
